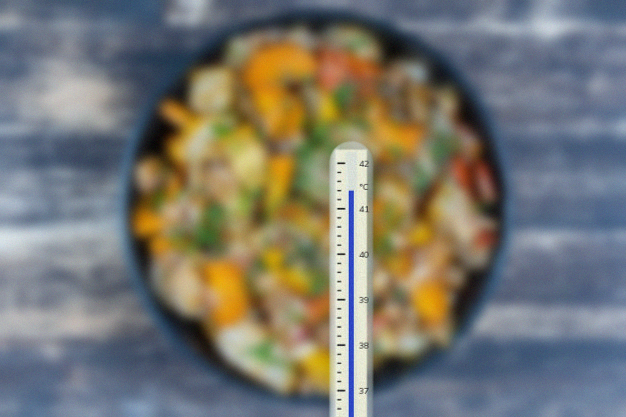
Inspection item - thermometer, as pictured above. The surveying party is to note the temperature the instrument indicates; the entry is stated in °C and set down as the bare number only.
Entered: 41.4
